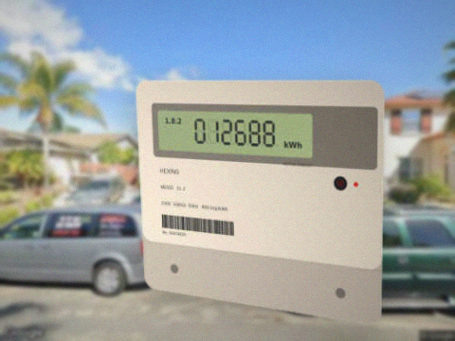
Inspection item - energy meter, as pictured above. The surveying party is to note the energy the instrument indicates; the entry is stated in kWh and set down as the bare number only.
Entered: 12688
